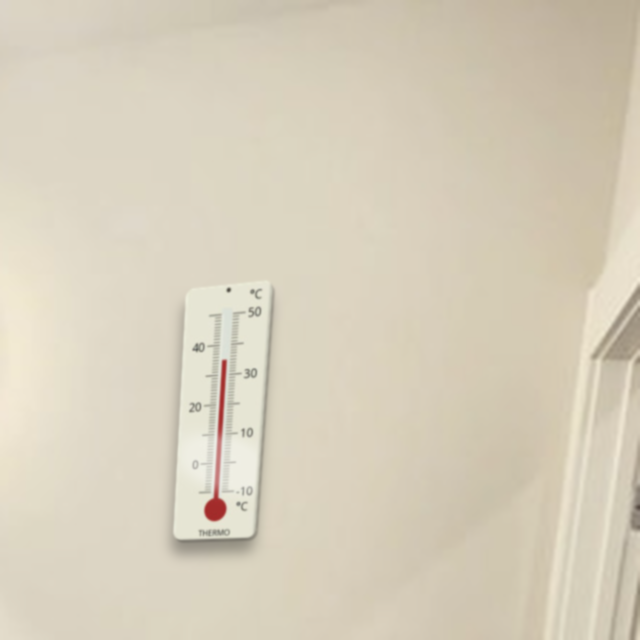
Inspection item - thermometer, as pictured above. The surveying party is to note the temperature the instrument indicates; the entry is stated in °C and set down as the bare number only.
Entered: 35
